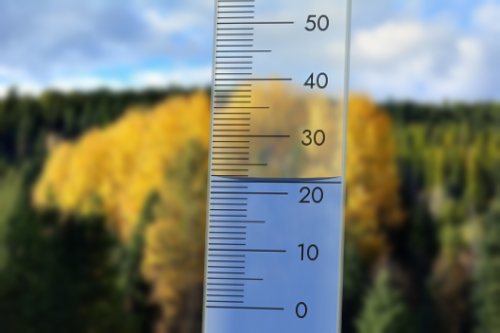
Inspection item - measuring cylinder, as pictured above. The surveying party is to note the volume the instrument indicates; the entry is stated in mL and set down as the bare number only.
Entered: 22
